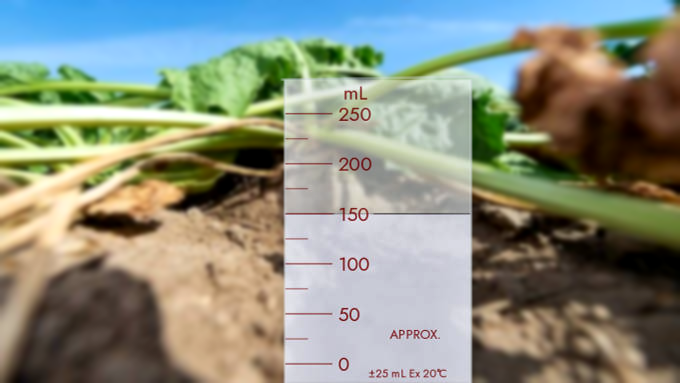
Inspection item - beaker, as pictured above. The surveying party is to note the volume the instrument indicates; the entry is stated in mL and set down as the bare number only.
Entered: 150
